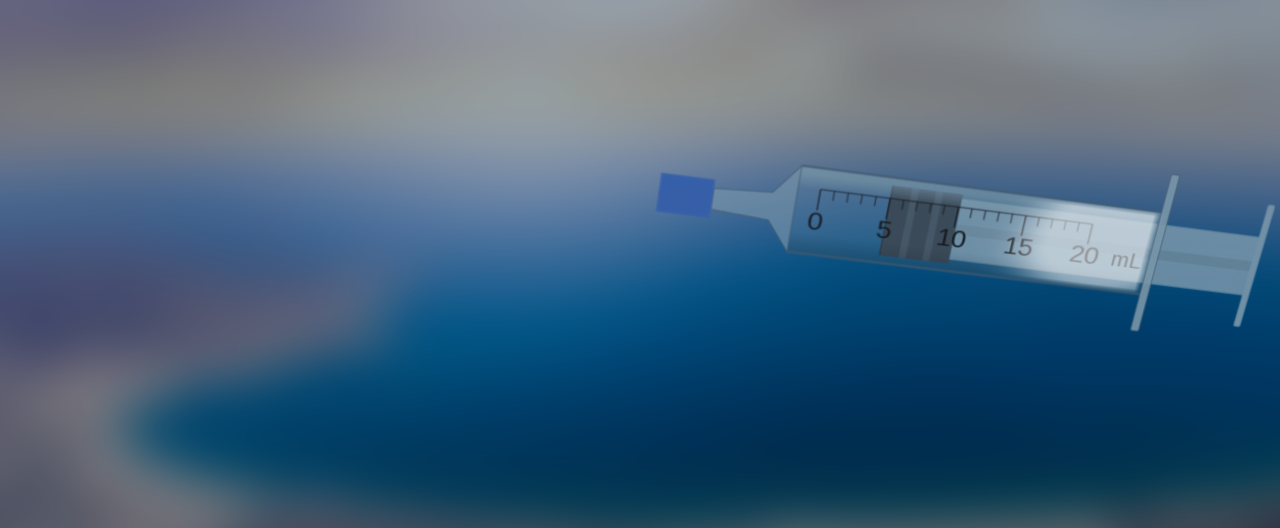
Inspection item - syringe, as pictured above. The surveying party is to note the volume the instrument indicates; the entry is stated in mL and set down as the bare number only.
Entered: 5
